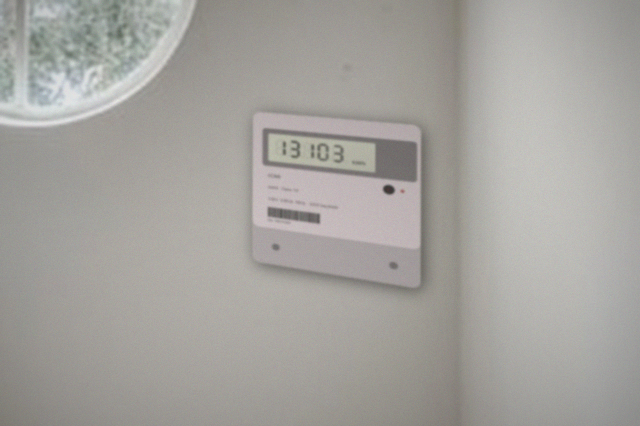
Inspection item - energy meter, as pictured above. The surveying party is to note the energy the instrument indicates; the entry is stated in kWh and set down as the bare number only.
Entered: 13103
